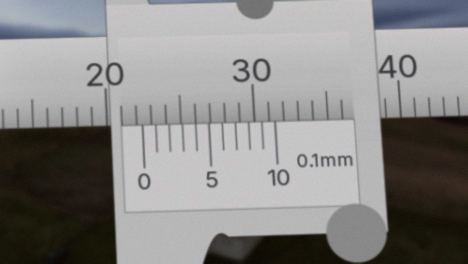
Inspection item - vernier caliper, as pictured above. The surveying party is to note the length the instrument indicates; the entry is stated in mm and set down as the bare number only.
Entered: 22.4
